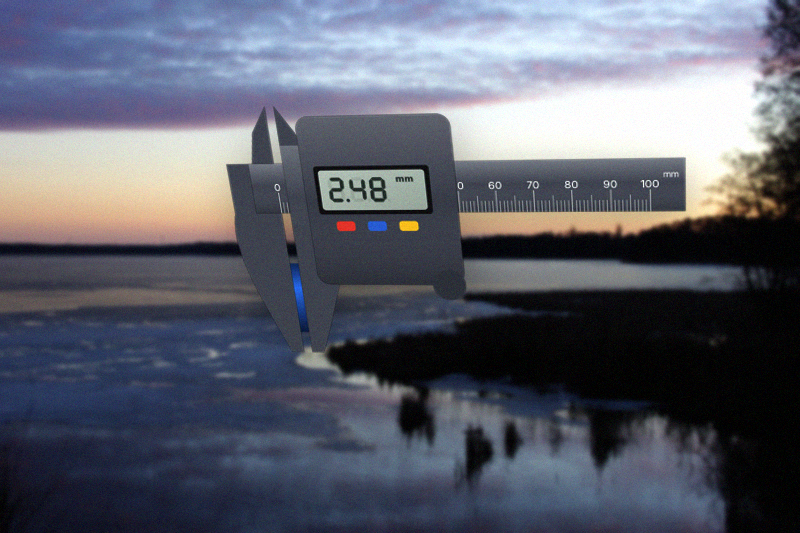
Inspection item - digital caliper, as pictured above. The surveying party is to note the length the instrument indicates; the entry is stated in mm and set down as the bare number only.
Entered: 2.48
